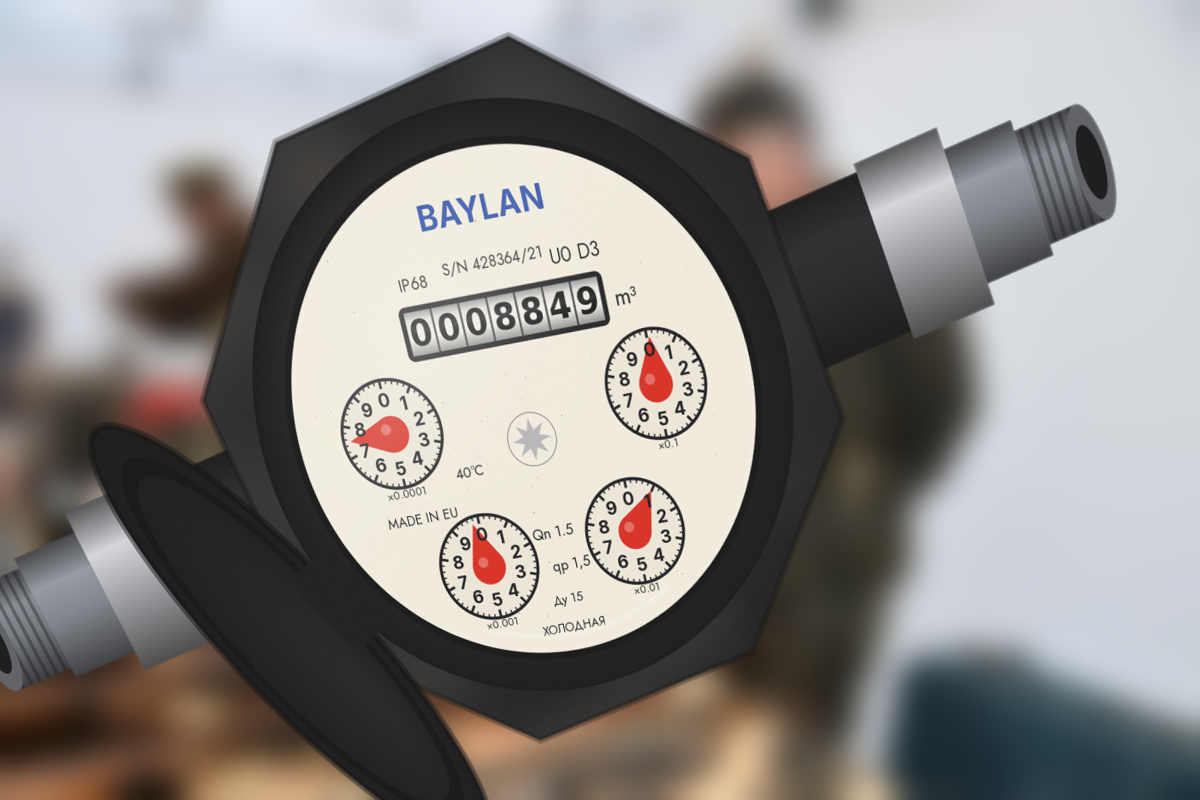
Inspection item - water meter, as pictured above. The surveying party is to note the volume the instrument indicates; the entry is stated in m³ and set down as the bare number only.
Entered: 8849.0097
